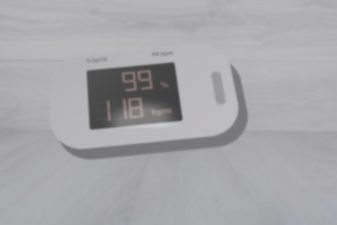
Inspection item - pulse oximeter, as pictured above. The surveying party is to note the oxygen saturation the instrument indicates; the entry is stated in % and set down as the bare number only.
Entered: 99
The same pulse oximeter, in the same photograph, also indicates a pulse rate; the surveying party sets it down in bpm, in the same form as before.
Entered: 118
